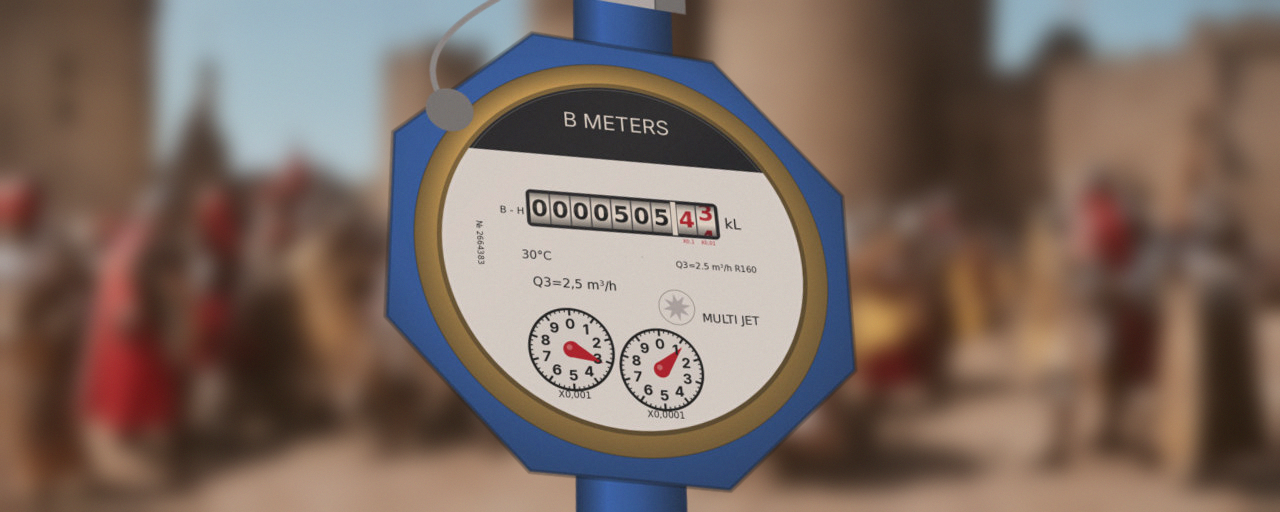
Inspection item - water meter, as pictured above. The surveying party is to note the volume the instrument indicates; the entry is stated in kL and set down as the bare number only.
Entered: 505.4331
